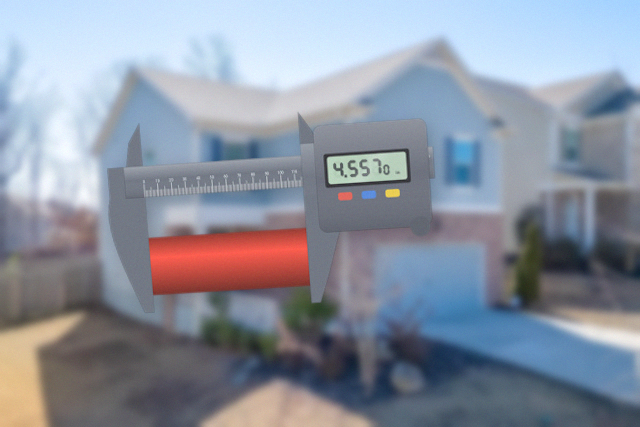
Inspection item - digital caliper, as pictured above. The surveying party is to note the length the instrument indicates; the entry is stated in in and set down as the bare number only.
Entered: 4.5570
